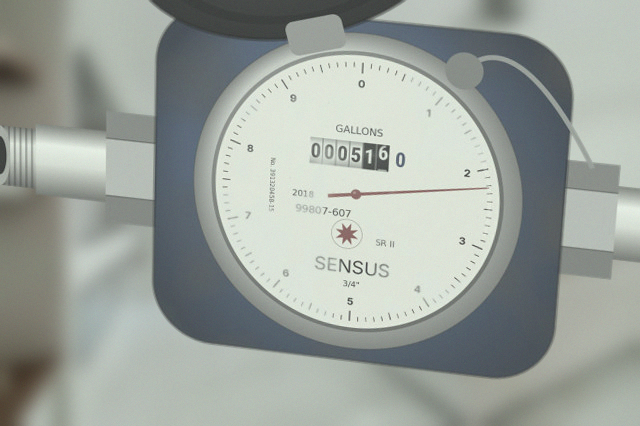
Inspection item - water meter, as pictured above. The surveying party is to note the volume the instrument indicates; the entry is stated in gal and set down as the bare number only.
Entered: 5162.2
